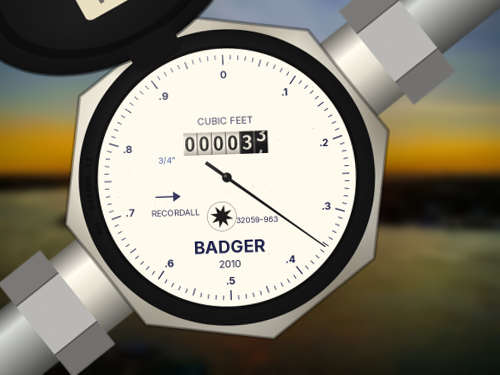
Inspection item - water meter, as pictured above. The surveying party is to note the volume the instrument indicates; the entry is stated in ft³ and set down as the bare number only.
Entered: 33.35
